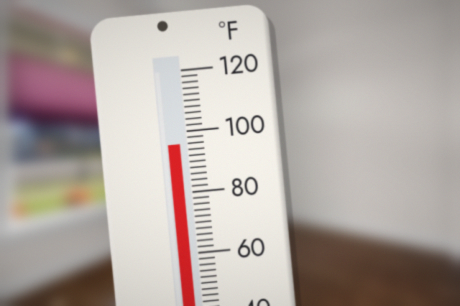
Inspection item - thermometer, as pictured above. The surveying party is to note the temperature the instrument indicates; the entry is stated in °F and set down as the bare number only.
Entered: 96
